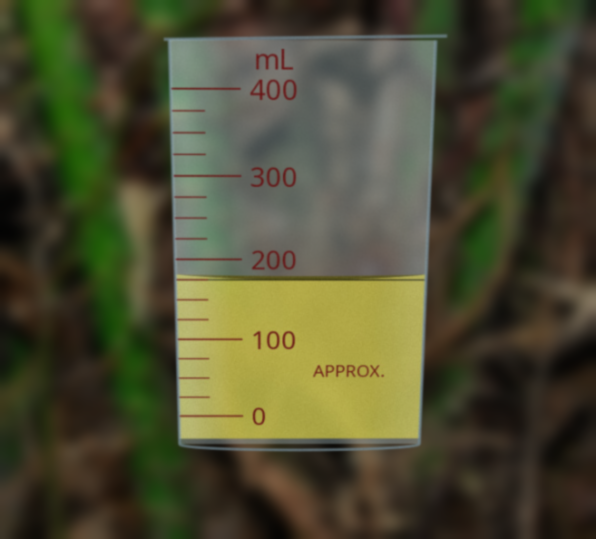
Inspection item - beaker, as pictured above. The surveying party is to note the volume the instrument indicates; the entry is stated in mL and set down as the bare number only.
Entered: 175
